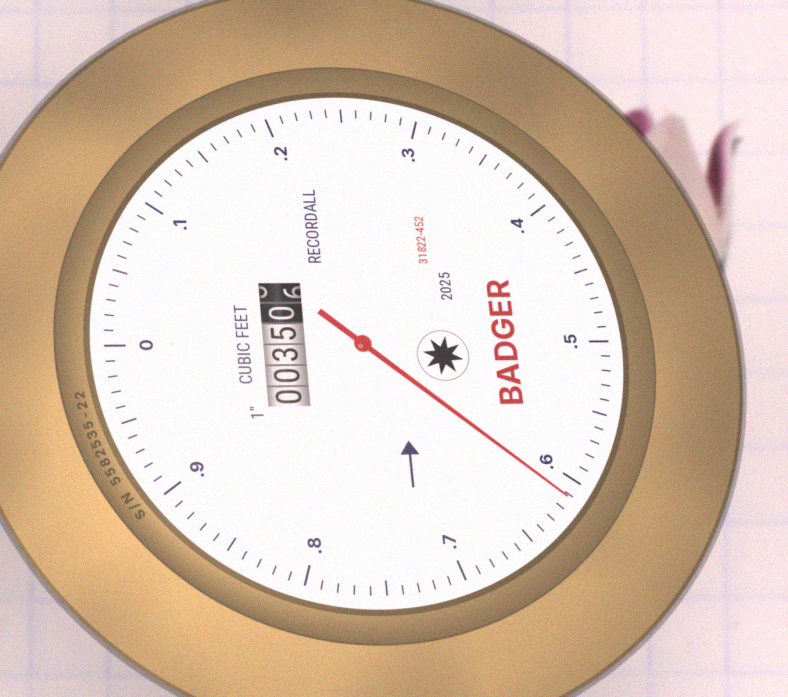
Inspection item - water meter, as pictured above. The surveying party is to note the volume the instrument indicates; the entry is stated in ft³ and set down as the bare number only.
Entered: 3505.61
